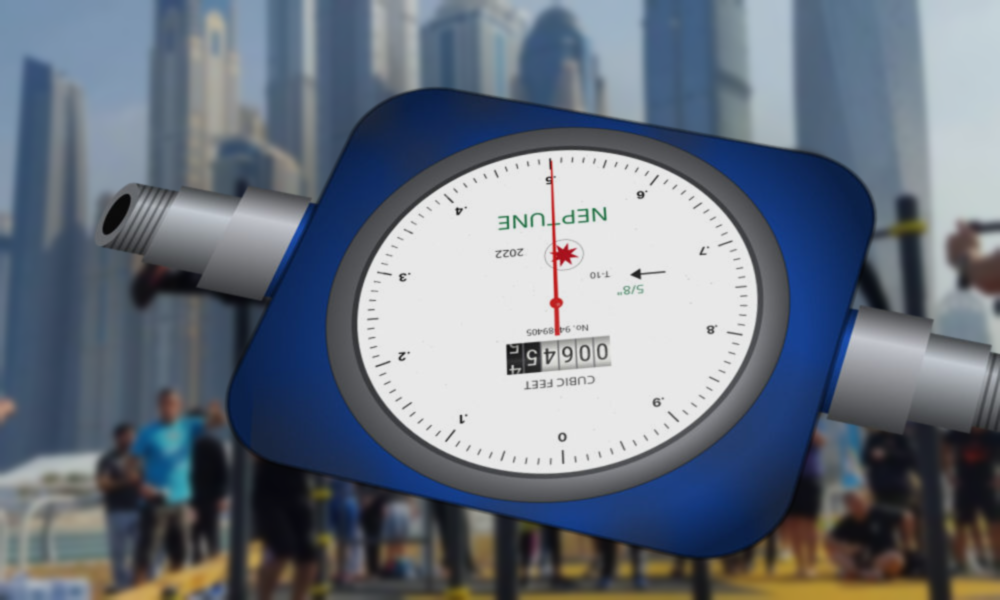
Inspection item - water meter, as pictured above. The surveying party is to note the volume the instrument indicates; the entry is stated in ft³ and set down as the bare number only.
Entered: 6454.50
